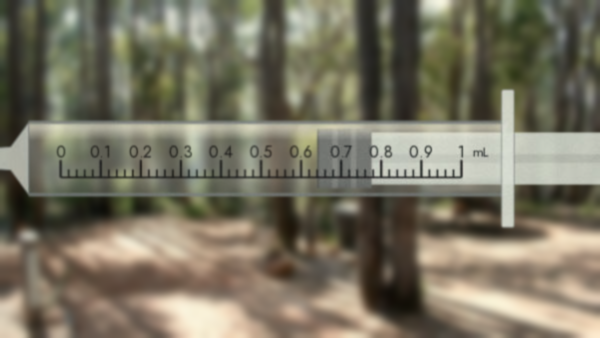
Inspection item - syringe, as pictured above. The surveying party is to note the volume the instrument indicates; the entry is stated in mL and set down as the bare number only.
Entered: 0.64
